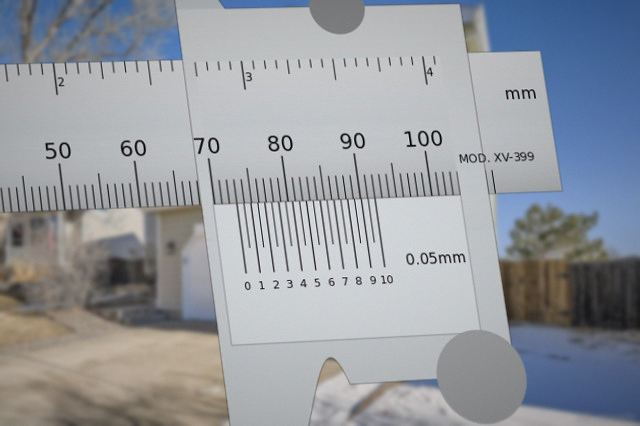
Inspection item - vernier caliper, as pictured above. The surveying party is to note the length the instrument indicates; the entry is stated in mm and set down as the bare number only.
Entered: 73.0
